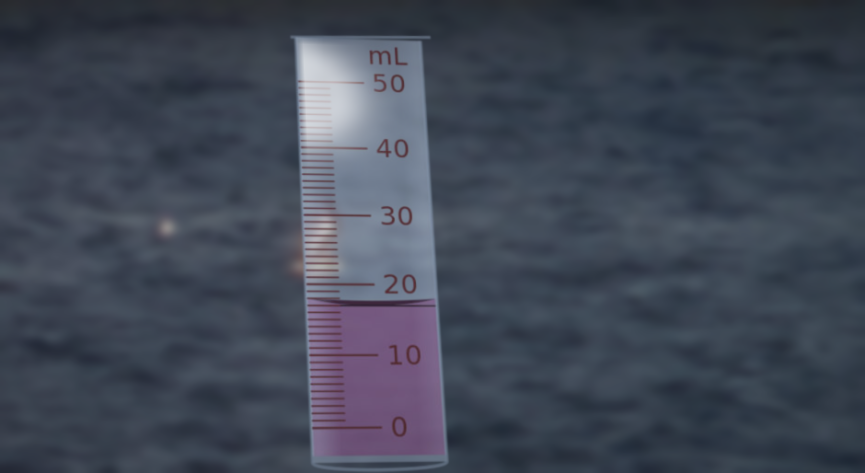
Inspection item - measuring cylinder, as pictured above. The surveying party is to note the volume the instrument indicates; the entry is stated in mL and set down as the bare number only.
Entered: 17
